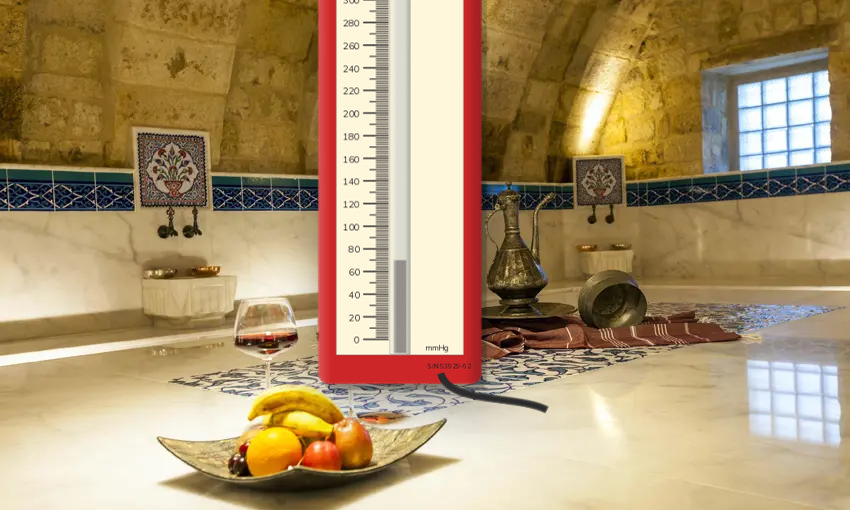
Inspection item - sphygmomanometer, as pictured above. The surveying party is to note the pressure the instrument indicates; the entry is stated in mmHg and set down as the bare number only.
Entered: 70
